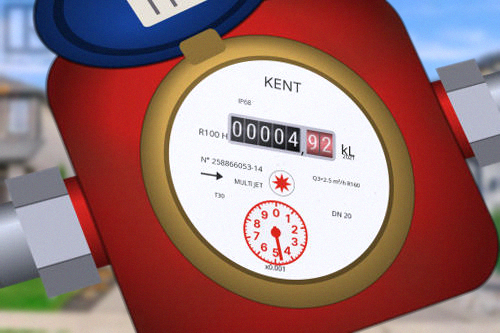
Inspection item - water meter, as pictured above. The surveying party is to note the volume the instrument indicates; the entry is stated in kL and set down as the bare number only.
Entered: 4.924
